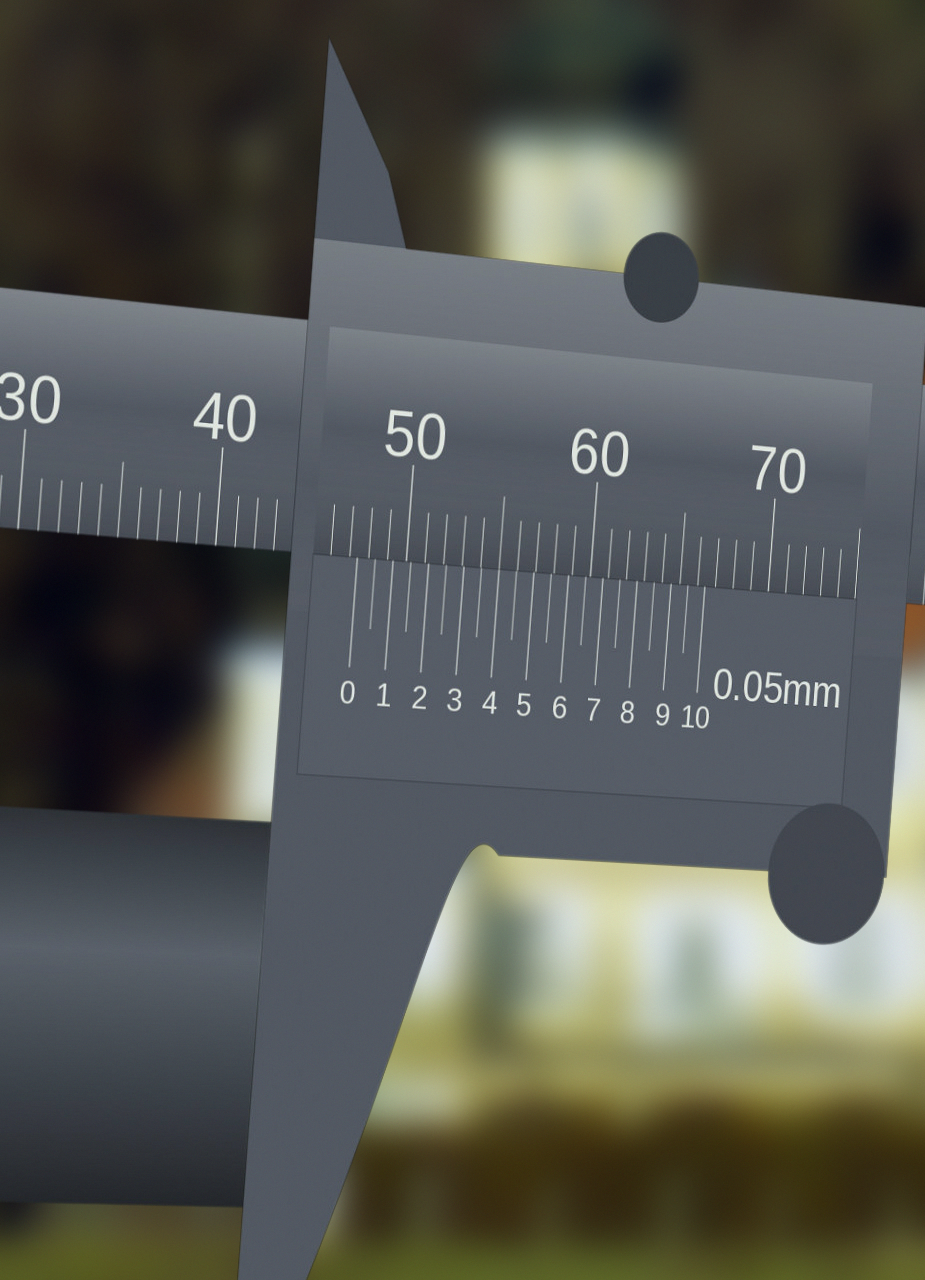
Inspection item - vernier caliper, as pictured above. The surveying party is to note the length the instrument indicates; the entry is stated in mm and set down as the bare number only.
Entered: 47.4
